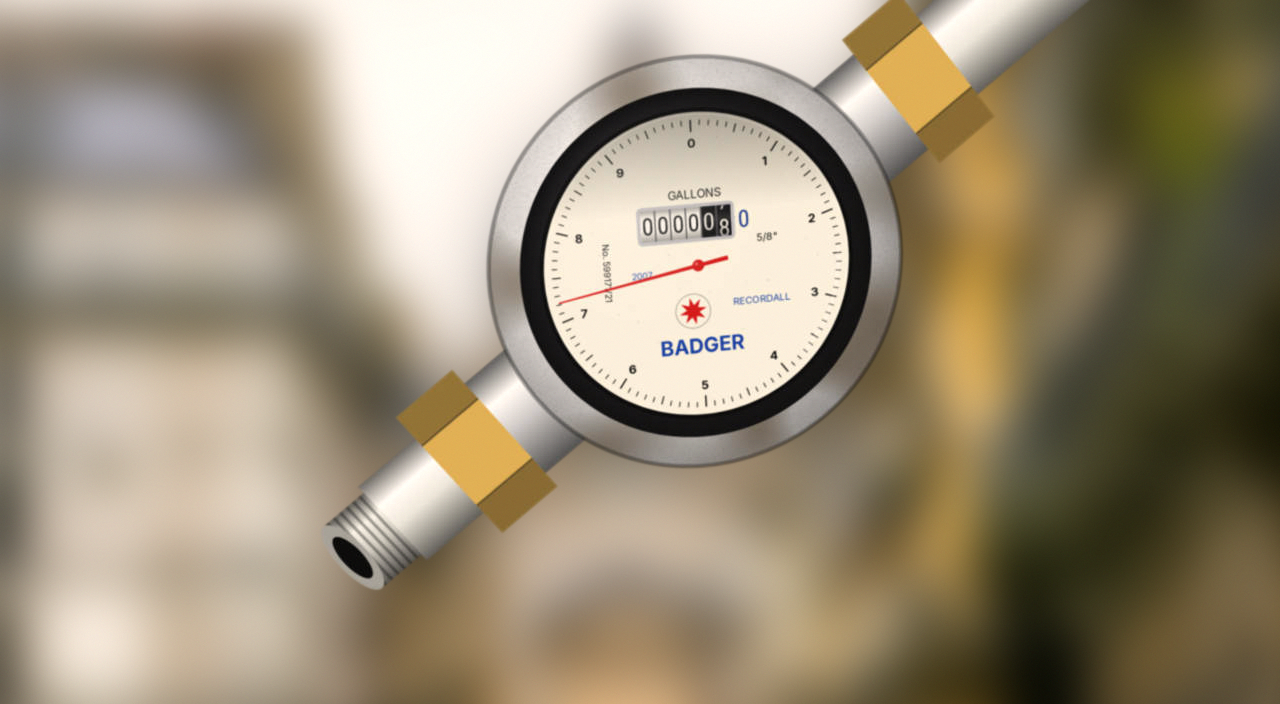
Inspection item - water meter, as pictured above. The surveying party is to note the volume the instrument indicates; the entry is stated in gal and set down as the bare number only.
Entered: 77.2
